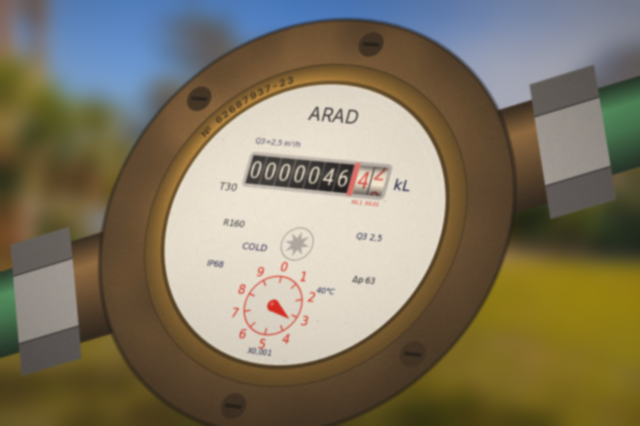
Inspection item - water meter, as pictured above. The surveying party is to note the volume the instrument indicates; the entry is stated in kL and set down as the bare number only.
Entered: 46.423
